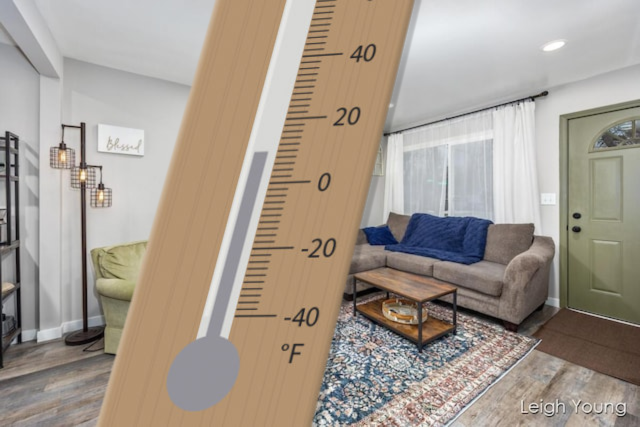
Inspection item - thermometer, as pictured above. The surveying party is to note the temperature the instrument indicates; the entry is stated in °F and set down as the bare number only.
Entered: 10
